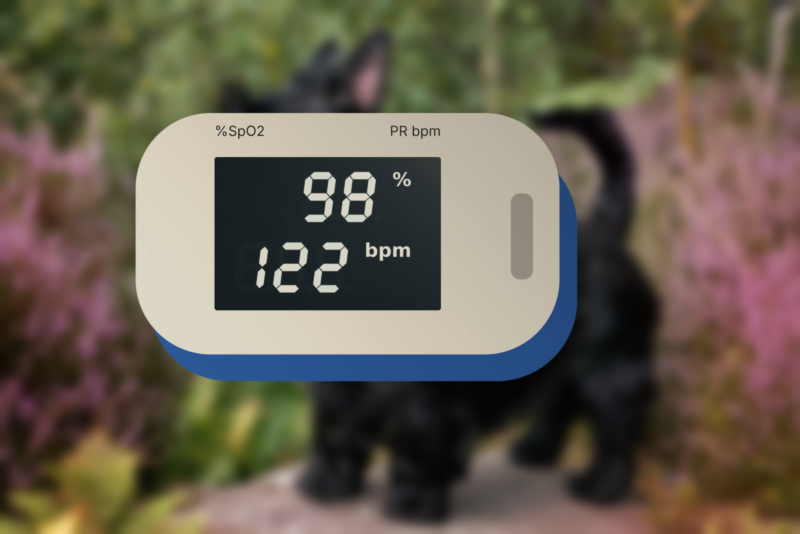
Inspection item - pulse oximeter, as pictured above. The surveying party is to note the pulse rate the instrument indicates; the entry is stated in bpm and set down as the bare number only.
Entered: 122
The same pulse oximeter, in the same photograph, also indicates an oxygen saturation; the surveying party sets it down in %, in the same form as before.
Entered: 98
